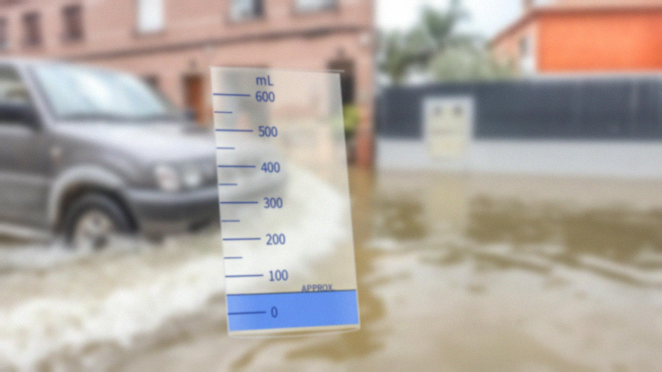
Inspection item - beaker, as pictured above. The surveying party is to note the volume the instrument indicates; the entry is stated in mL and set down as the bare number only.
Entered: 50
